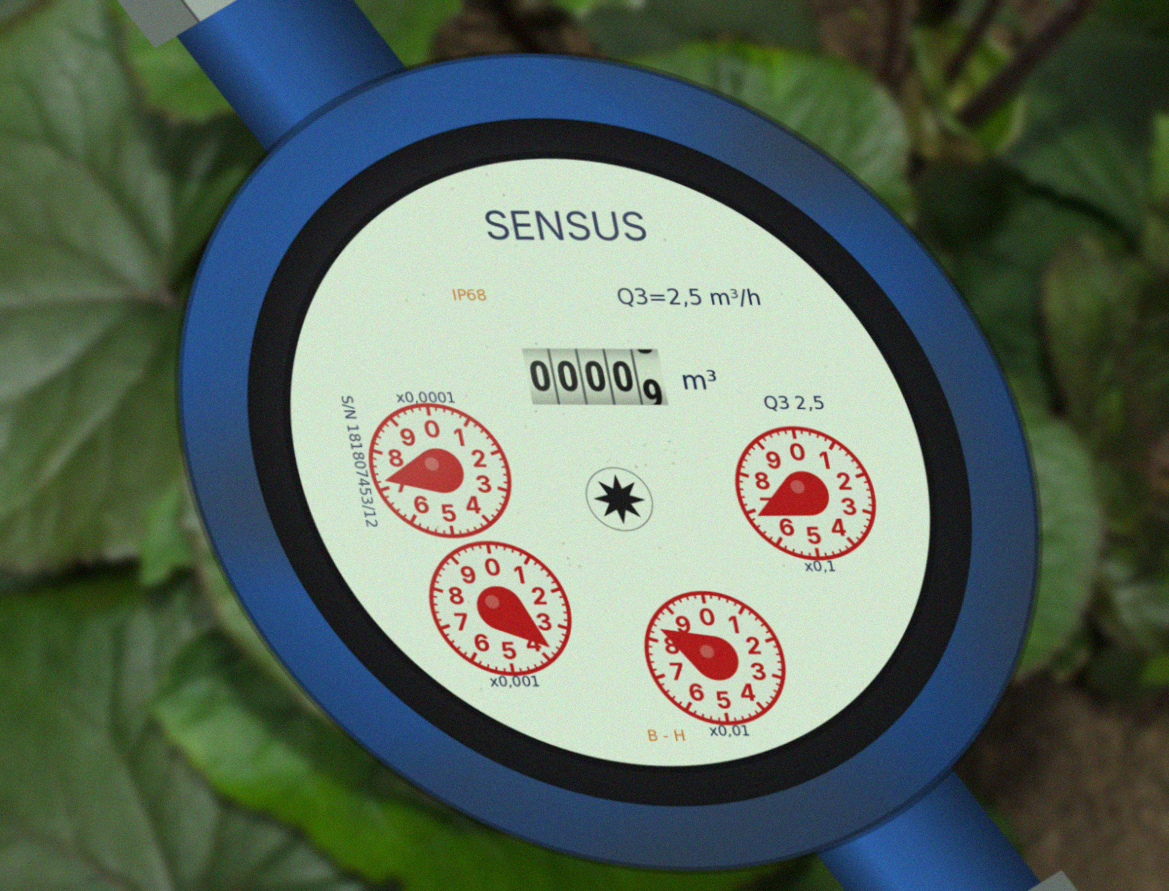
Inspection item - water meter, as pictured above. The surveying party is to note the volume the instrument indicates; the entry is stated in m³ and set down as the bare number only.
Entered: 8.6837
